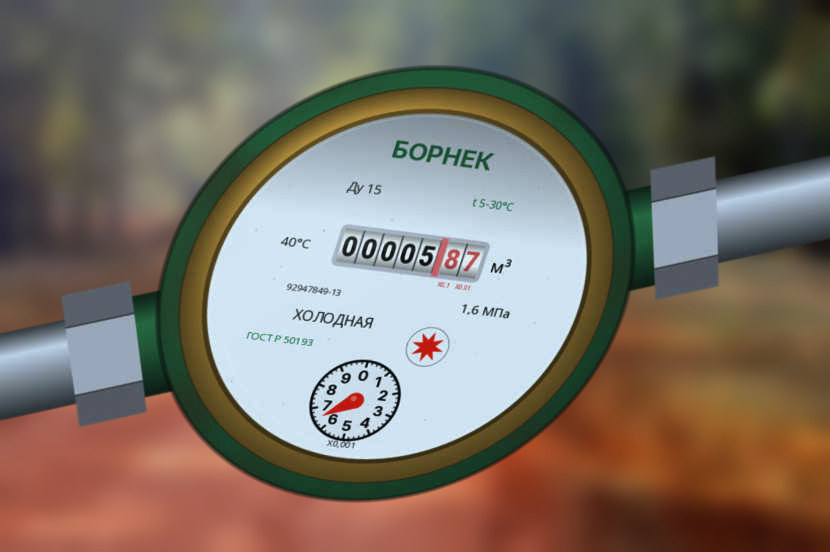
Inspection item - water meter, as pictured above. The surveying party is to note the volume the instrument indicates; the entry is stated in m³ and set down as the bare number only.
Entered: 5.876
